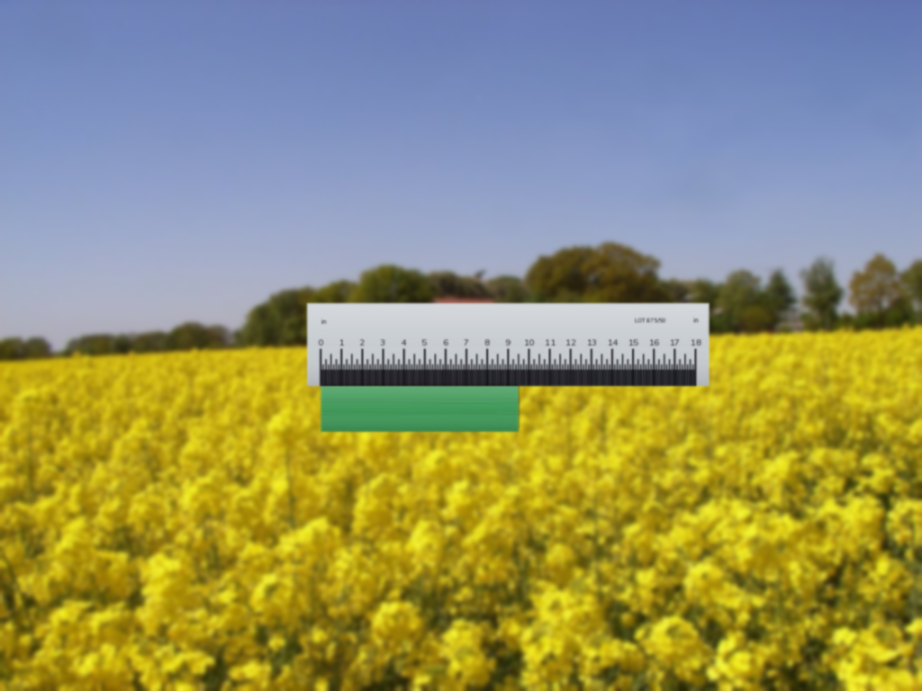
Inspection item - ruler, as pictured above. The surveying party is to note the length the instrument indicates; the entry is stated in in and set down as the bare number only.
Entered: 9.5
